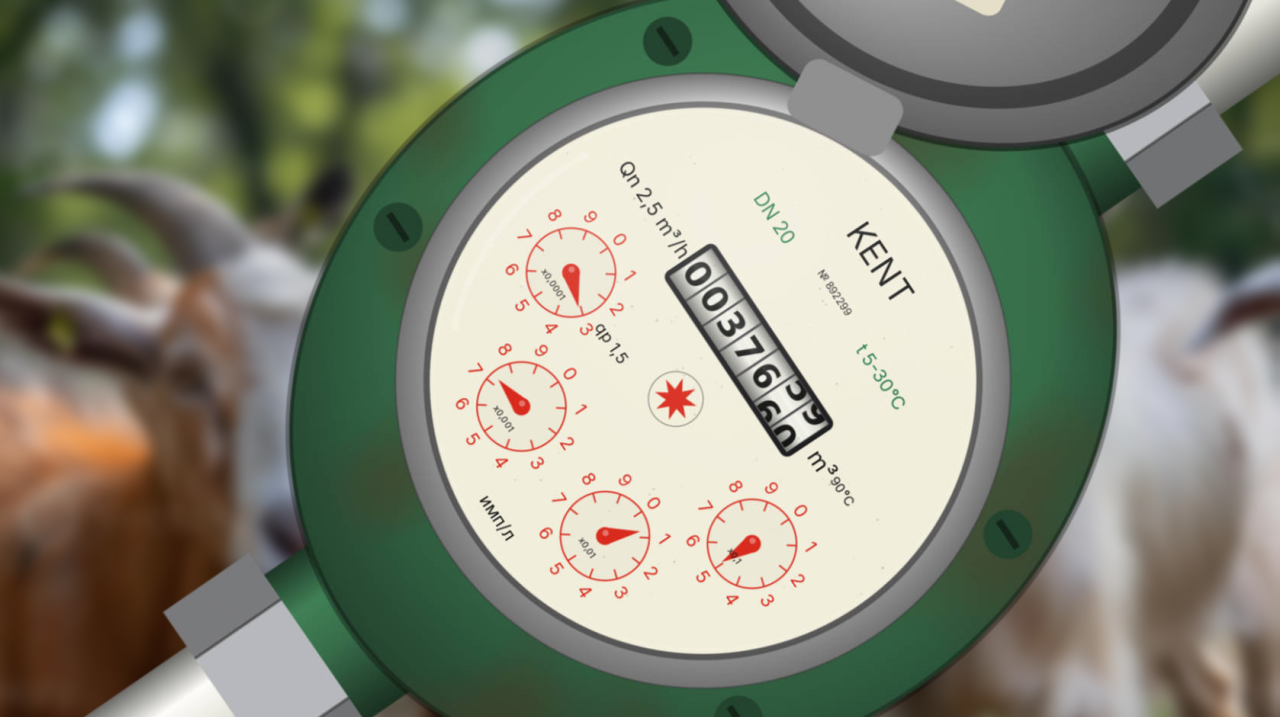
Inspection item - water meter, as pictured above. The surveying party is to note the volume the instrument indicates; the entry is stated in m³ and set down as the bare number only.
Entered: 37659.5073
